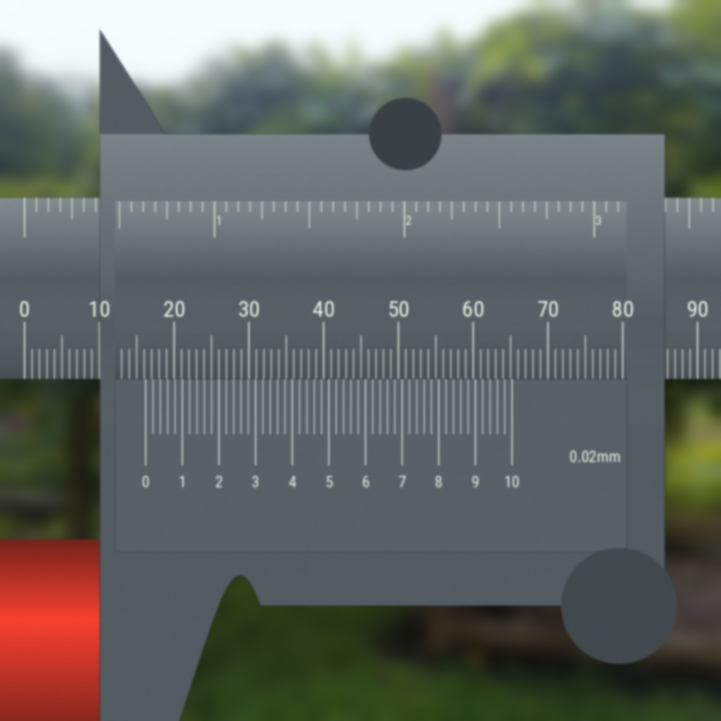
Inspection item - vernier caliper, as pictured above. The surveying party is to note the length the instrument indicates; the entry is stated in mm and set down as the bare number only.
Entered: 16.2
